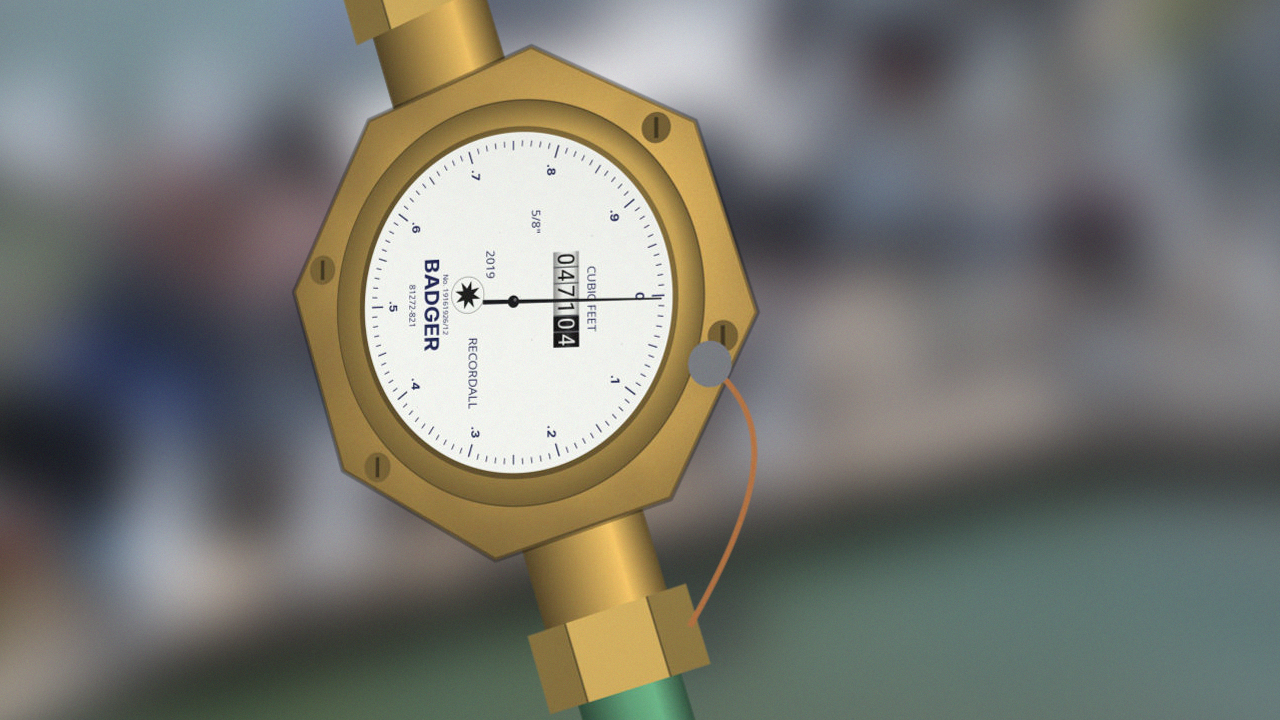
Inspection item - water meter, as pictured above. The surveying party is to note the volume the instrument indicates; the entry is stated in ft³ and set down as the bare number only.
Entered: 47104.00
